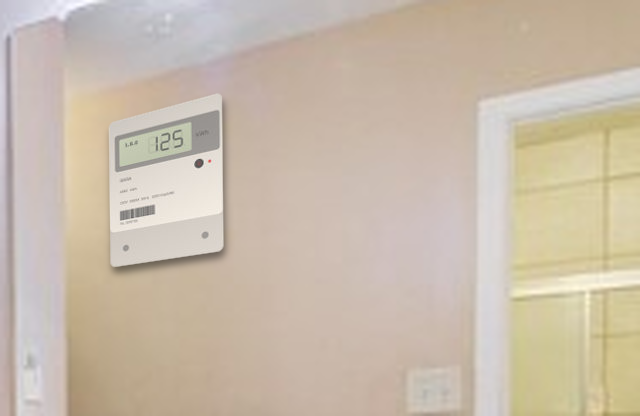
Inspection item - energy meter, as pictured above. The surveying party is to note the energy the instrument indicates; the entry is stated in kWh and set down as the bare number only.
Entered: 125
